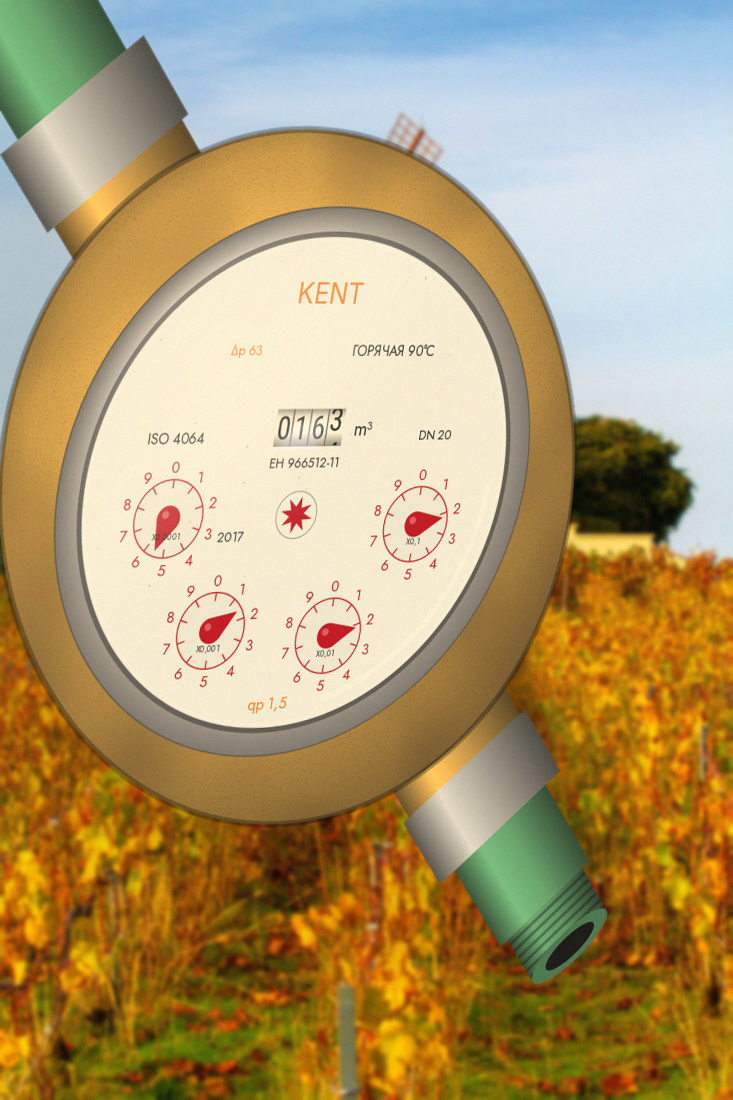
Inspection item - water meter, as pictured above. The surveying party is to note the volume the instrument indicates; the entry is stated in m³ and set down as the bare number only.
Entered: 163.2215
